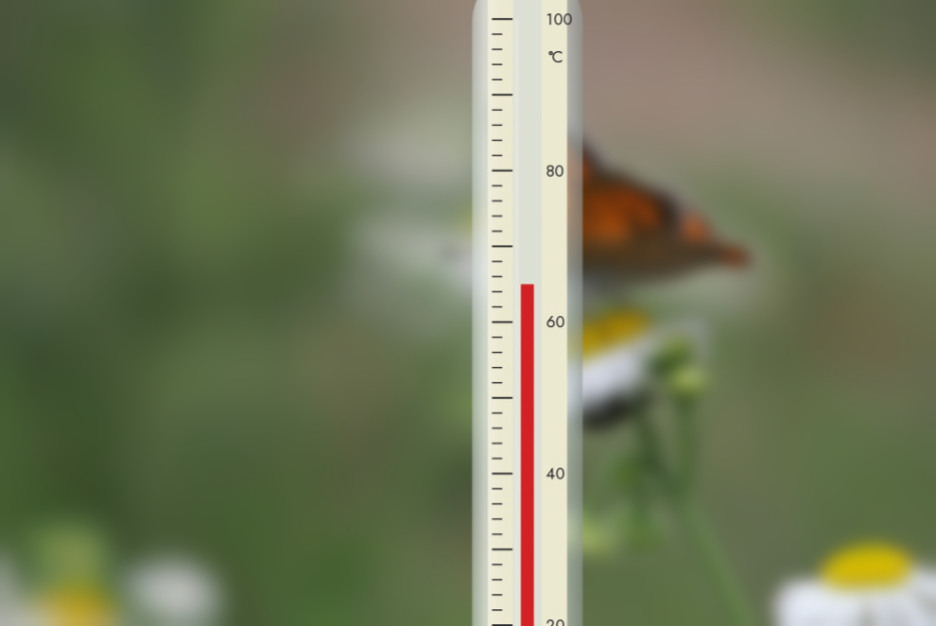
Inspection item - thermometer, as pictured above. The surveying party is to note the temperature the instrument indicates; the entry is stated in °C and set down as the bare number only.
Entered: 65
